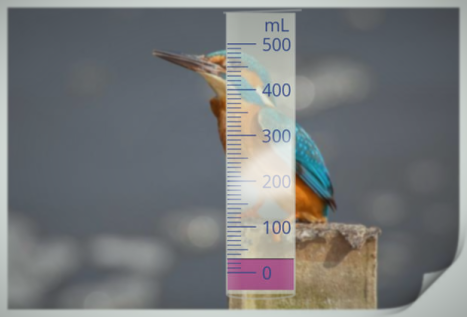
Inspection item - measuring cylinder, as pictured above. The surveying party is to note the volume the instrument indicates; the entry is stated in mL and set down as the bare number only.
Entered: 30
